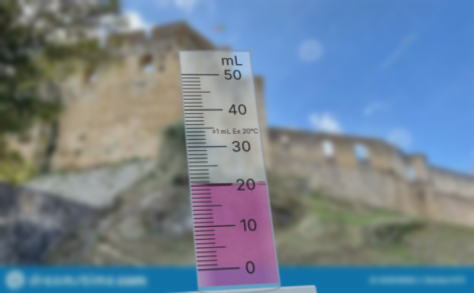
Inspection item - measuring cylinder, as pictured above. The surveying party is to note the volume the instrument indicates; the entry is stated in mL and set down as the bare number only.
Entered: 20
